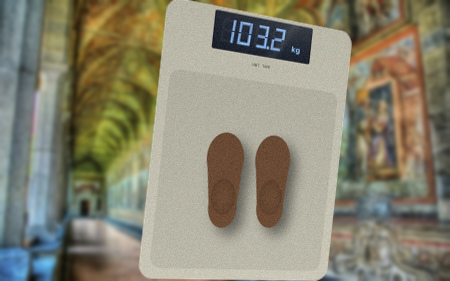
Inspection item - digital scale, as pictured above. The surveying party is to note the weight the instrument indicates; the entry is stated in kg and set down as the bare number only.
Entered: 103.2
